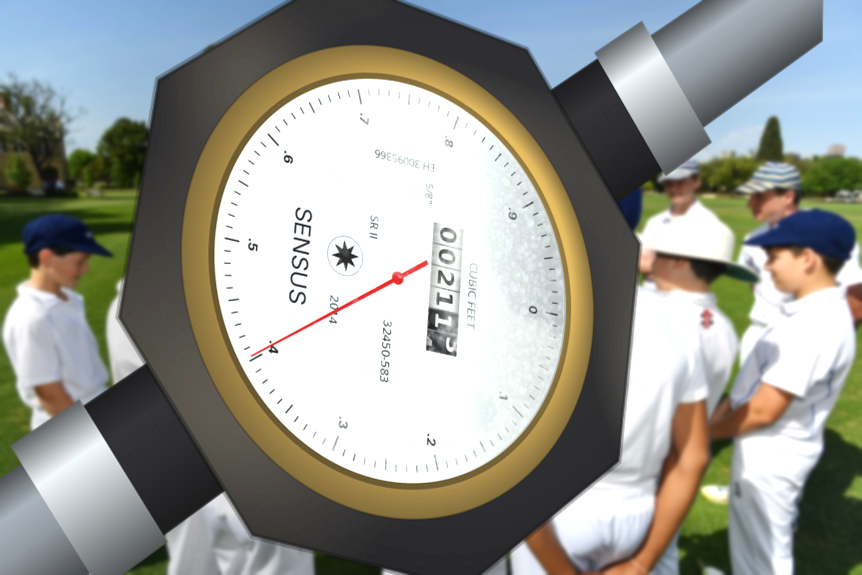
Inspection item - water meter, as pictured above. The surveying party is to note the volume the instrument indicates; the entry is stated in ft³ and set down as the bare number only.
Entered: 2113.40
